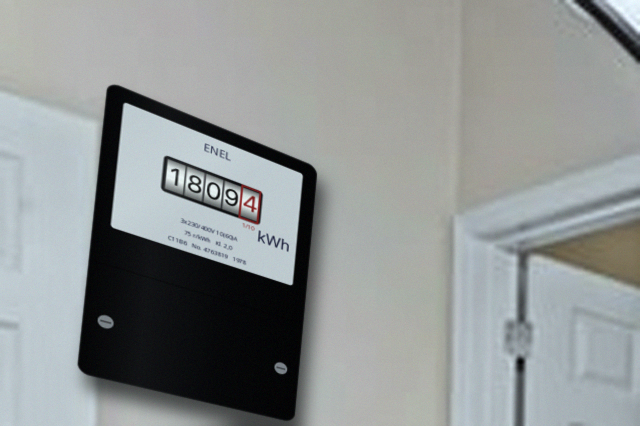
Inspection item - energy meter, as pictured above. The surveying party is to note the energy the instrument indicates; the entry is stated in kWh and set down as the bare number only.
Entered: 1809.4
